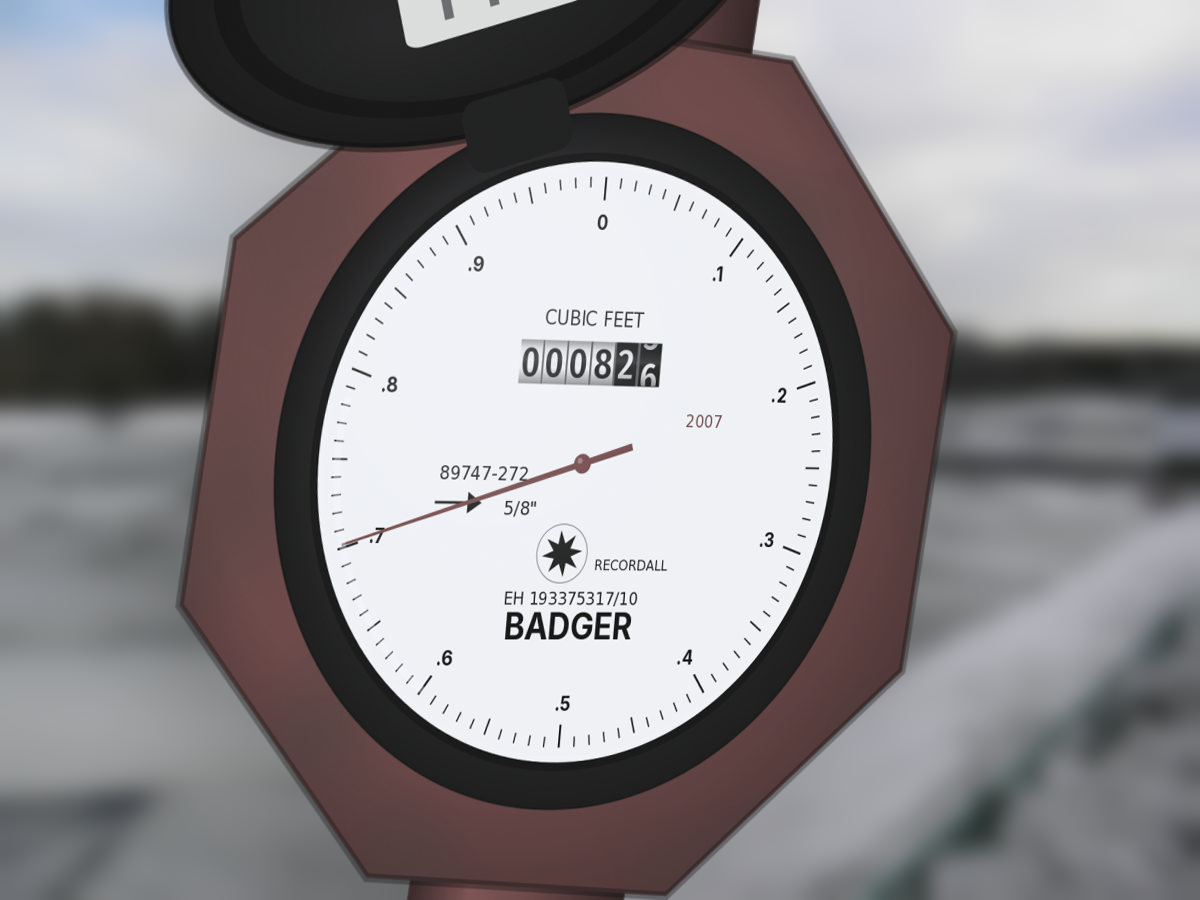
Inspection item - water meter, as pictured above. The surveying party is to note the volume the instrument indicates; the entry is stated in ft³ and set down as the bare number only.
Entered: 825.70
